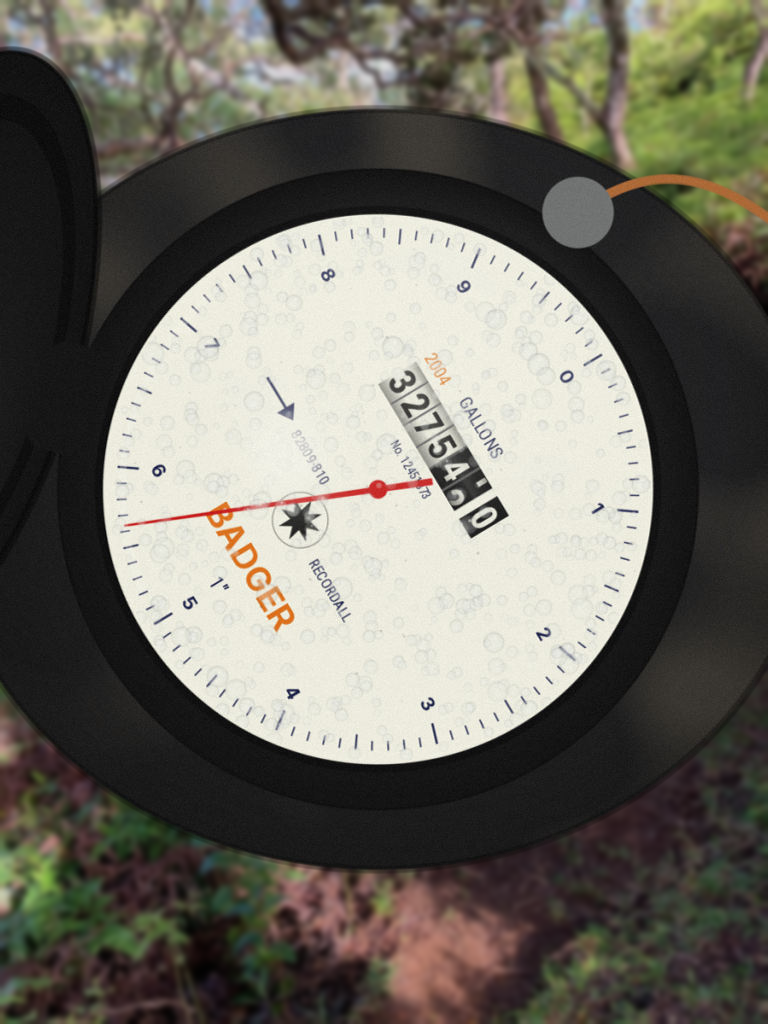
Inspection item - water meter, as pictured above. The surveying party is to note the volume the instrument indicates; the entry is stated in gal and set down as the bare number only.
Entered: 3275415.6
